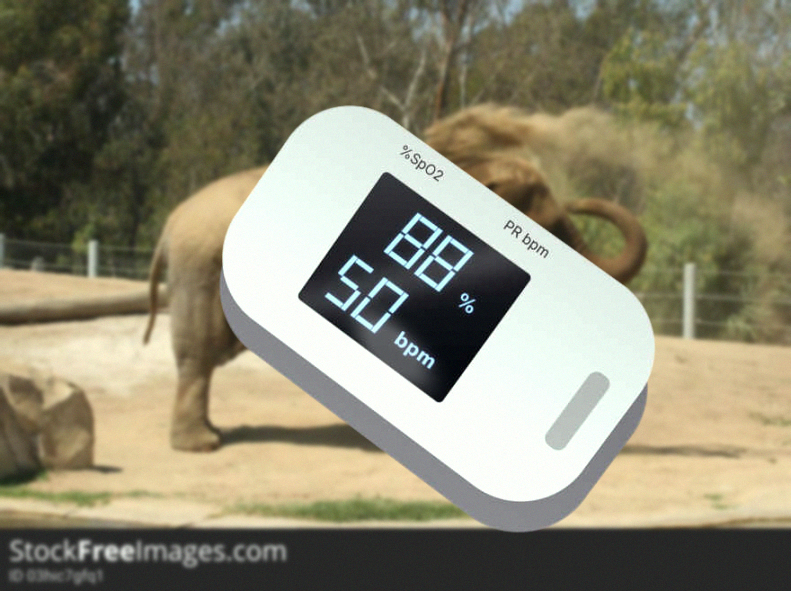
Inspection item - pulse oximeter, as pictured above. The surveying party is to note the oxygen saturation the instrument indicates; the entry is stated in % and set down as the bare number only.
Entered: 88
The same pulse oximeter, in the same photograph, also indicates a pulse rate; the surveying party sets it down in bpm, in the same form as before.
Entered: 50
